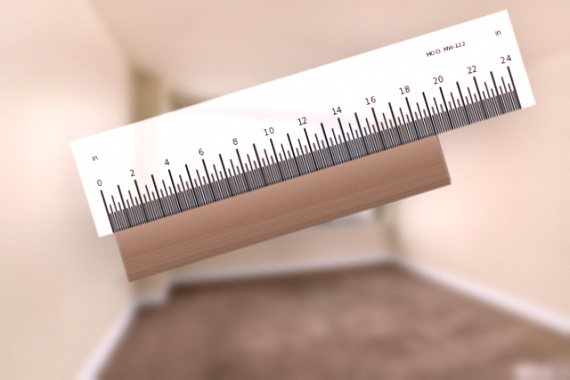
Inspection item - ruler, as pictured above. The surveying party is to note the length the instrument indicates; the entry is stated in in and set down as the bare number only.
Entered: 19
